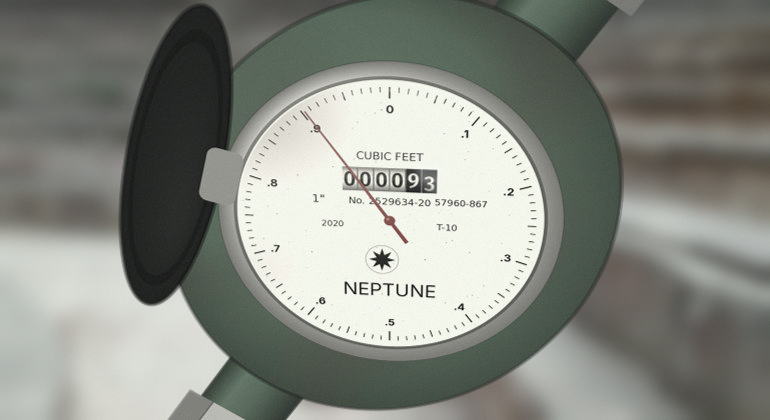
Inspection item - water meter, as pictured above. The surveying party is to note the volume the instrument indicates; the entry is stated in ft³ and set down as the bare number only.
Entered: 92.90
